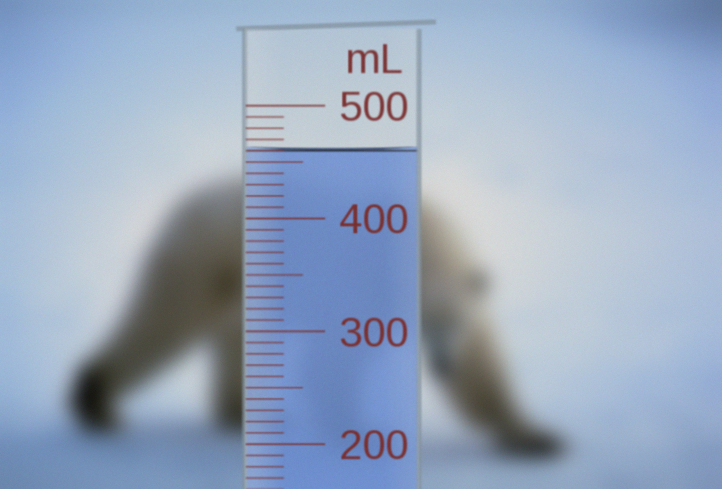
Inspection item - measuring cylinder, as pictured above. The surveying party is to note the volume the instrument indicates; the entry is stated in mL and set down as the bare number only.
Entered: 460
